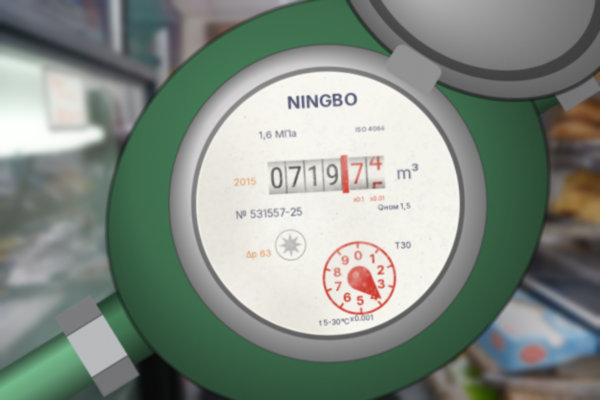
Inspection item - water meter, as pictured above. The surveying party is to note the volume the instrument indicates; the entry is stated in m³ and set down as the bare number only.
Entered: 719.743
